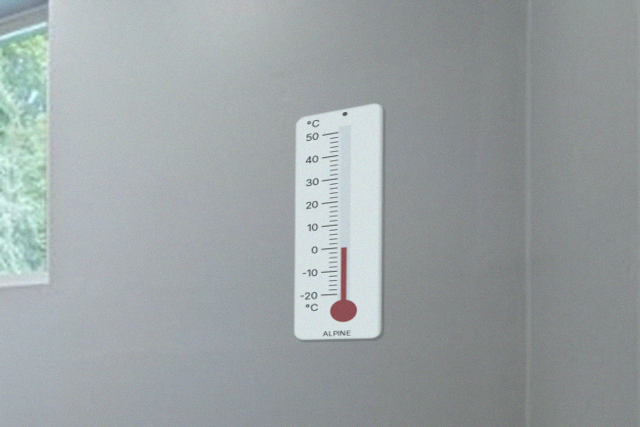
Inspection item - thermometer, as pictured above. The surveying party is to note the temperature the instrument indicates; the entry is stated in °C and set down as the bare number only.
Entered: 0
